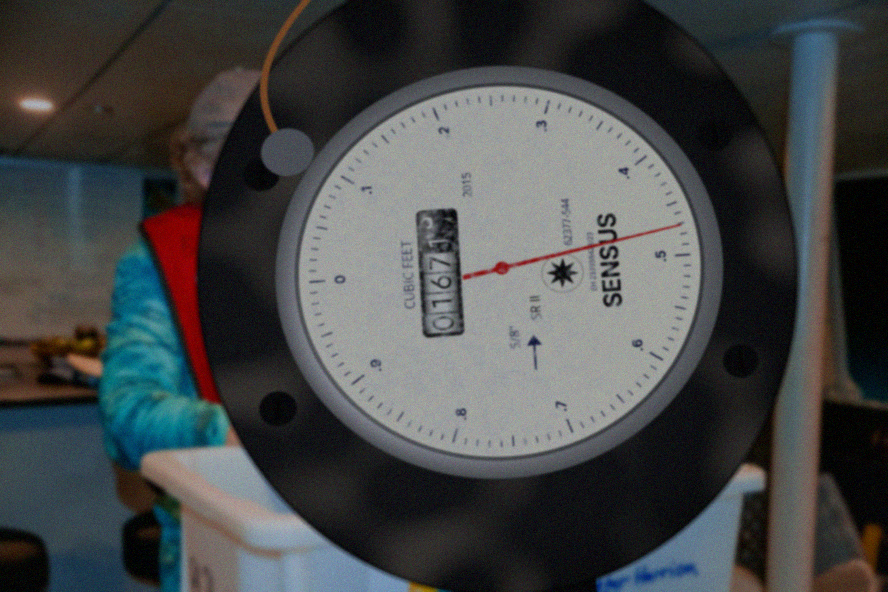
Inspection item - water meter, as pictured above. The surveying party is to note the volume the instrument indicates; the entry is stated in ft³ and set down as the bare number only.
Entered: 16713.47
